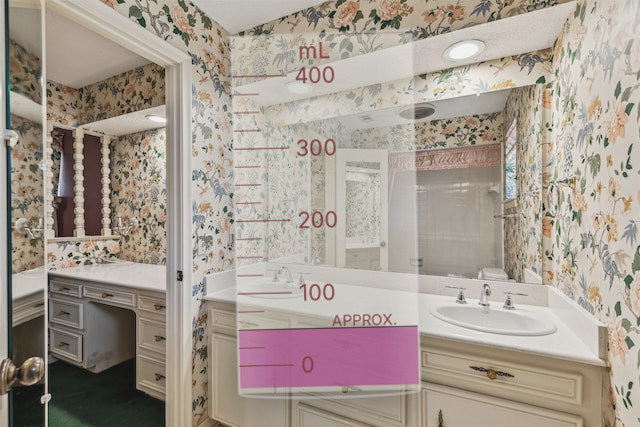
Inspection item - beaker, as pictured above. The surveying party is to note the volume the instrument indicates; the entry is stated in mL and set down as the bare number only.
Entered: 50
